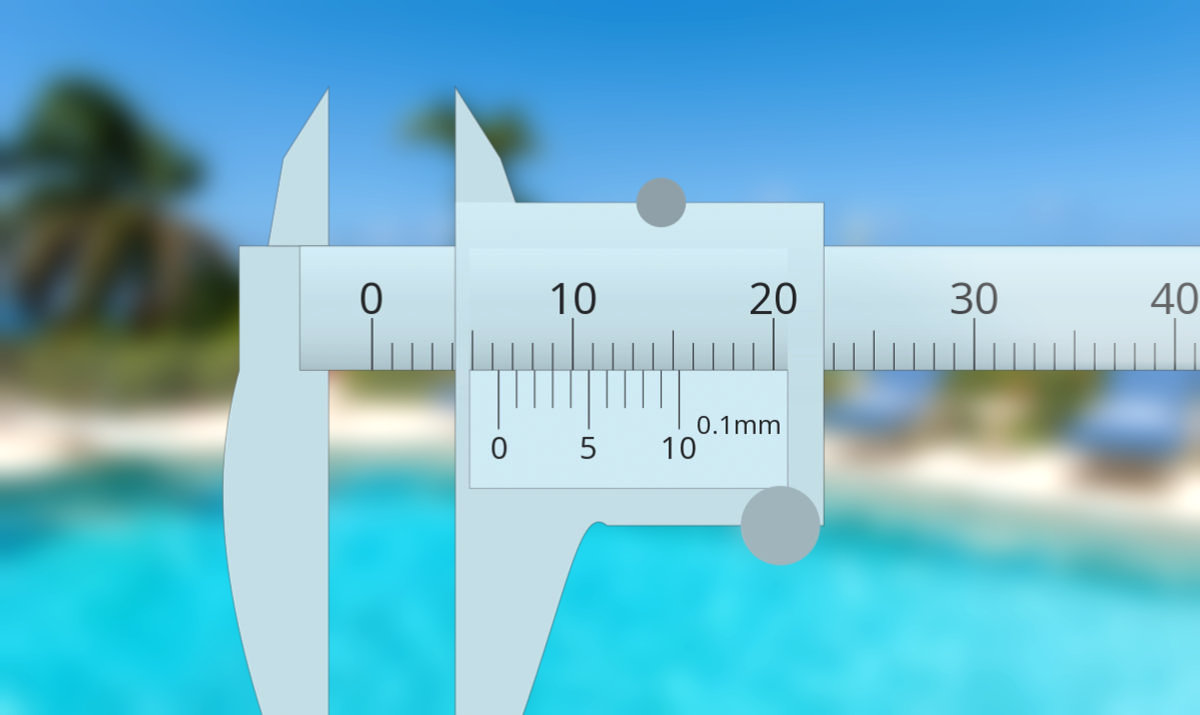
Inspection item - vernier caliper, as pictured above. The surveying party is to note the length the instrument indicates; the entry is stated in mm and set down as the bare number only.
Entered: 6.3
